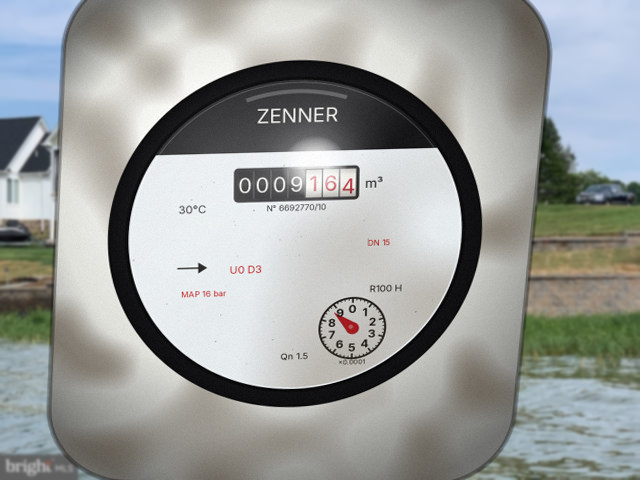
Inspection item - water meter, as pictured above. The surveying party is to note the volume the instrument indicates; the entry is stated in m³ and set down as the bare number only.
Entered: 9.1638
